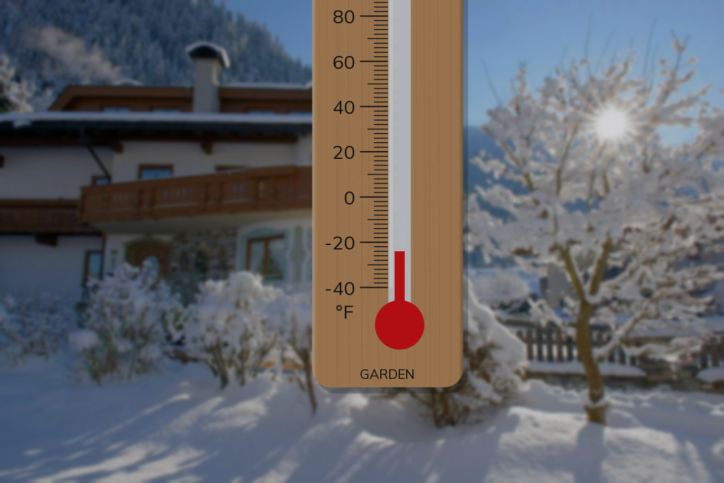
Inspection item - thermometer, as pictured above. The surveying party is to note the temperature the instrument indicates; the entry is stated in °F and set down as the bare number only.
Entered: -24
